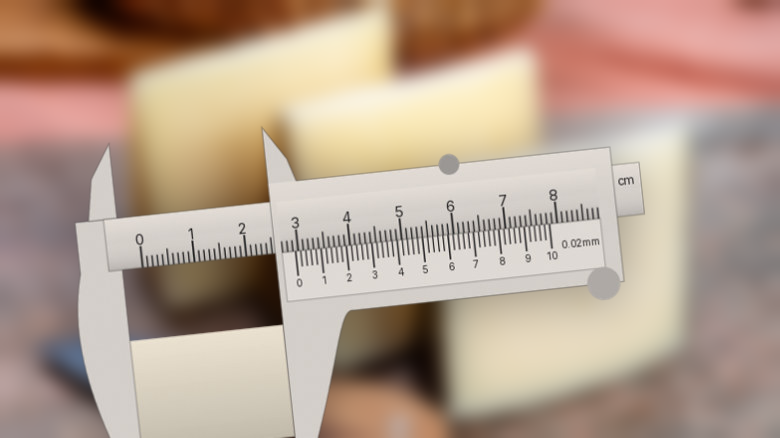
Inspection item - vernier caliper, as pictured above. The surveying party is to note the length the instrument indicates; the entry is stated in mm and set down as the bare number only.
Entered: 29.5
